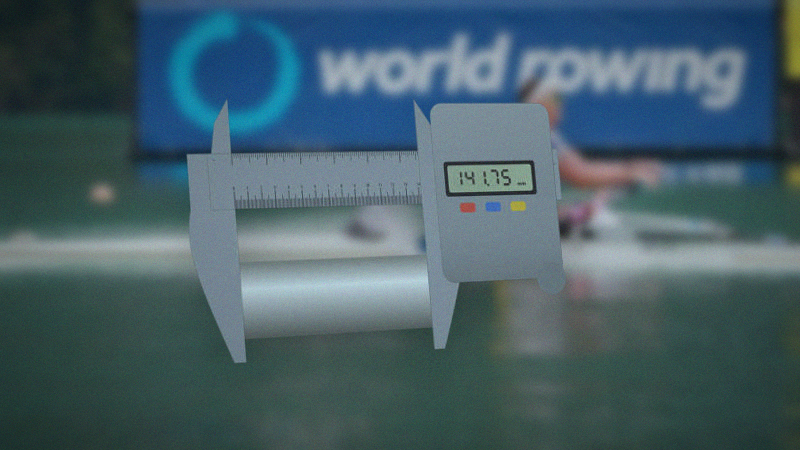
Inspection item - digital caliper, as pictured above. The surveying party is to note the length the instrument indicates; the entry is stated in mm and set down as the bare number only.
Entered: 141.75
